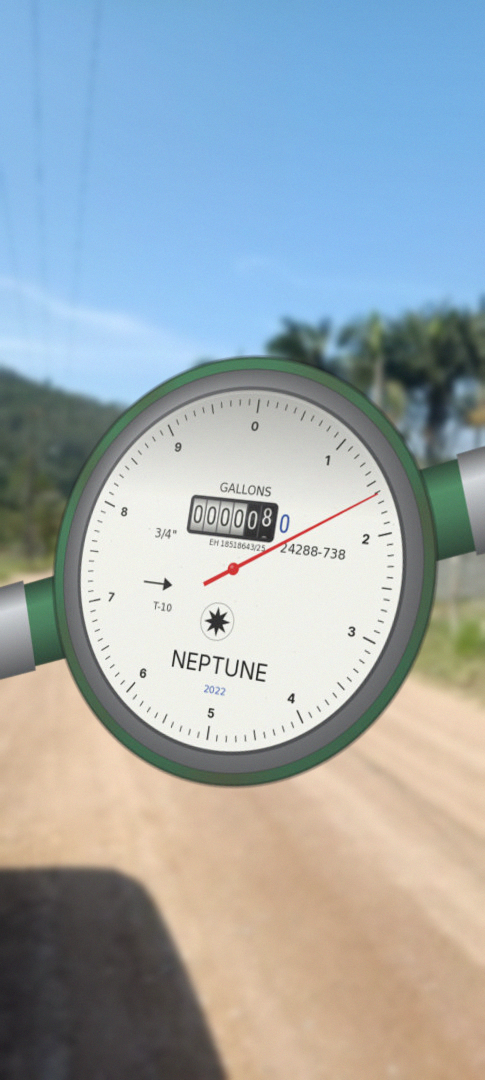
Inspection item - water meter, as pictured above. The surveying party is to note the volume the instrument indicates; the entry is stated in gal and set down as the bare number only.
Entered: 81.6
